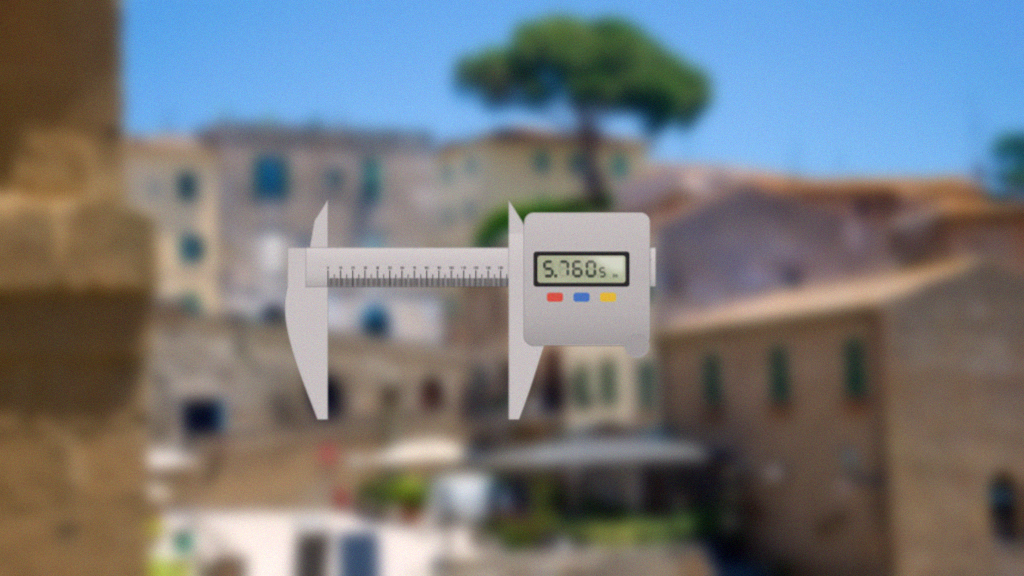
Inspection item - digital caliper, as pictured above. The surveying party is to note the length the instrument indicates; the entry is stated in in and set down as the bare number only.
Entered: 5.7605
